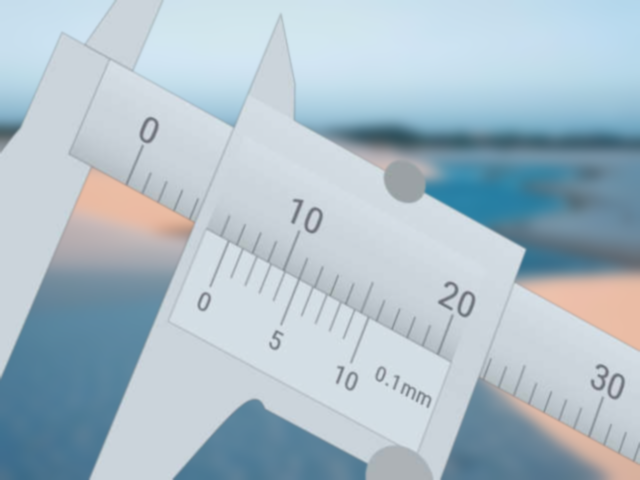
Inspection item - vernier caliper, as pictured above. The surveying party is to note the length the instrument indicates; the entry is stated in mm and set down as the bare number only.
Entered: 6.5
